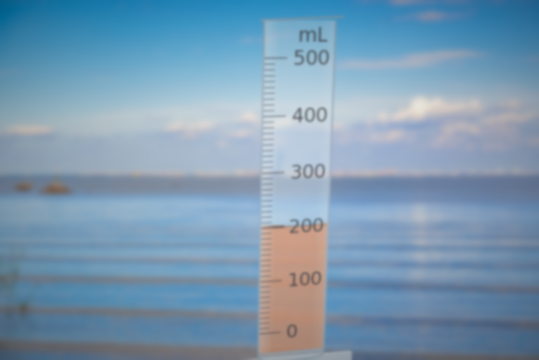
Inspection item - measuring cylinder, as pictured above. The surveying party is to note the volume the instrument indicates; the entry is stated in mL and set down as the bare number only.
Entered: 200
